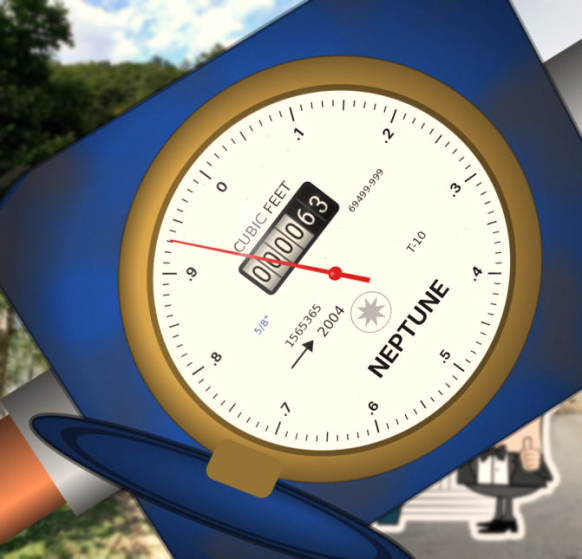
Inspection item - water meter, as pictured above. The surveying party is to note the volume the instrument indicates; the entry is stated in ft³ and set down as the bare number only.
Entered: 62.93
